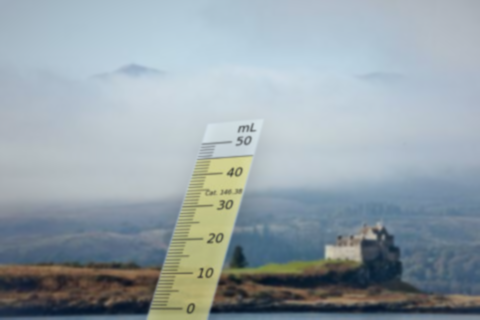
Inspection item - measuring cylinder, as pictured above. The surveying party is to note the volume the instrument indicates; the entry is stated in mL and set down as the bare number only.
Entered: 45
